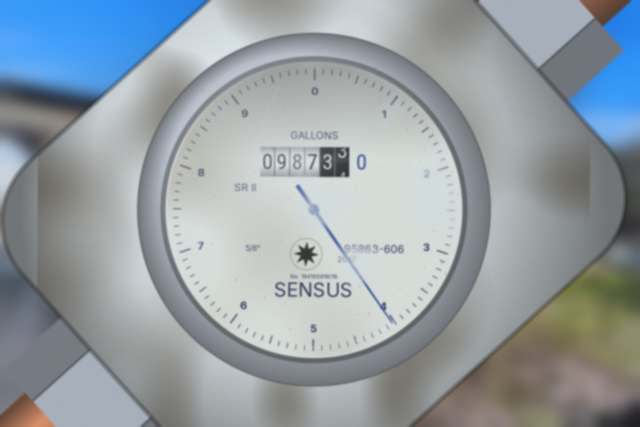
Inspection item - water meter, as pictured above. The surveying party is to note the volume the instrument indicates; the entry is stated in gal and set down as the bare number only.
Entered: 987334.0
